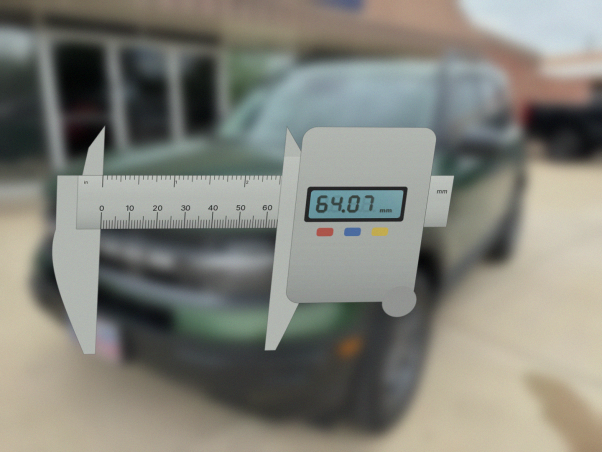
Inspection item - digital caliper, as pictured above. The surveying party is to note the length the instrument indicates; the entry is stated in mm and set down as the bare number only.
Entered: 64.07
